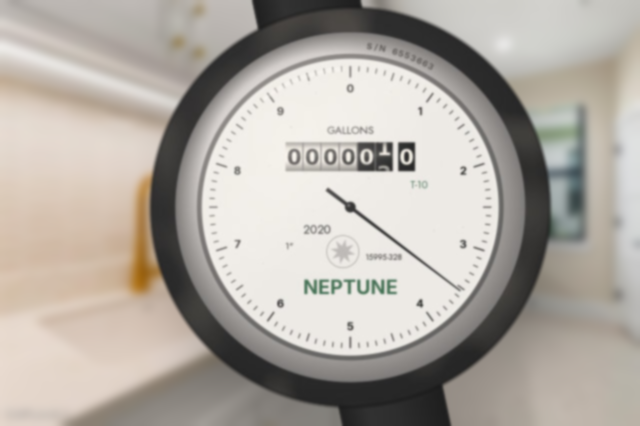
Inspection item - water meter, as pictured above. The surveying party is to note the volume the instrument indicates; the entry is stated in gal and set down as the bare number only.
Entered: 13.5
